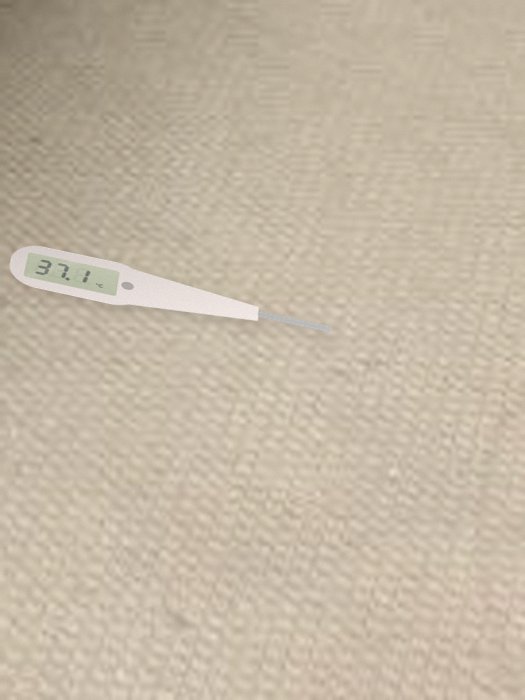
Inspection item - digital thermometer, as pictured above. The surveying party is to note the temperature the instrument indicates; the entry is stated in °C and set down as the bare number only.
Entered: 37.1
